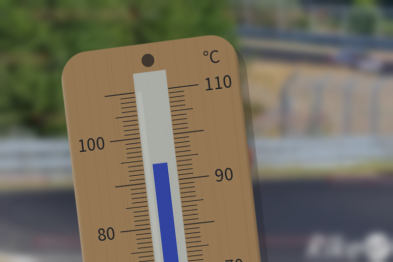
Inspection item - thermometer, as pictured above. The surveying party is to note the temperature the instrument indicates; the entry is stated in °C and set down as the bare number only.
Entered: 94
